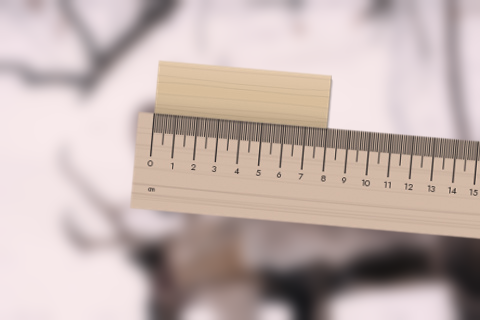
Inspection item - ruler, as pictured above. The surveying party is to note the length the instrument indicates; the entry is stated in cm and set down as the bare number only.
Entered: 8
